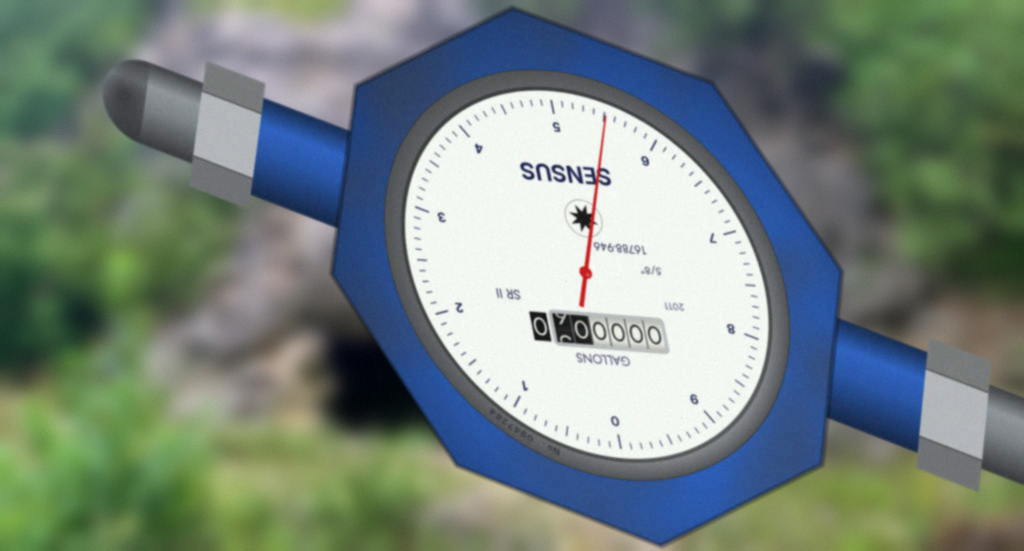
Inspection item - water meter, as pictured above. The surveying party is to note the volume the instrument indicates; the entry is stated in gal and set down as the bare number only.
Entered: 55.5
